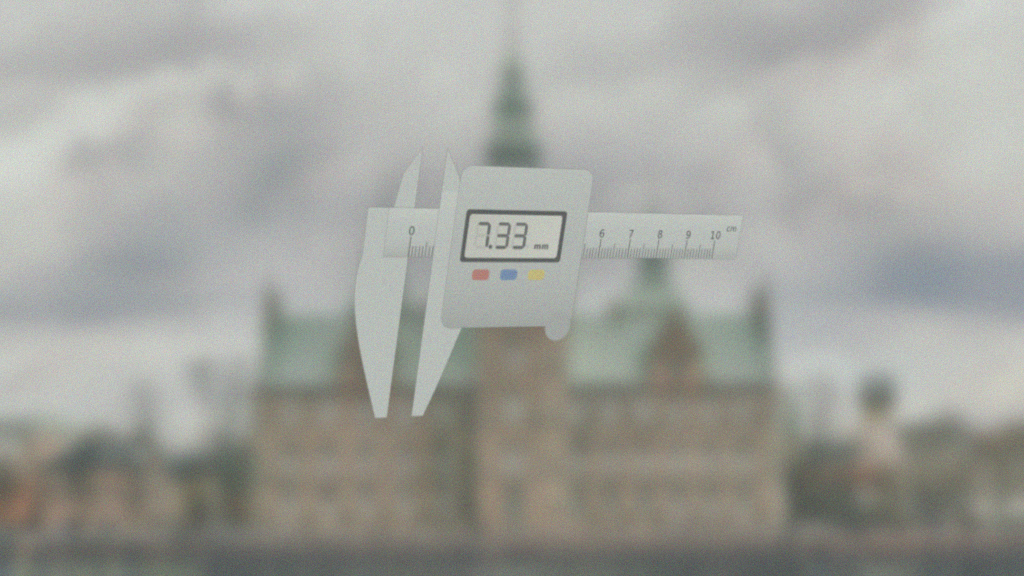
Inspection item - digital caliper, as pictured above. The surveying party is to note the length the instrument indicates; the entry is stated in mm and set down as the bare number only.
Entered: 7.33
